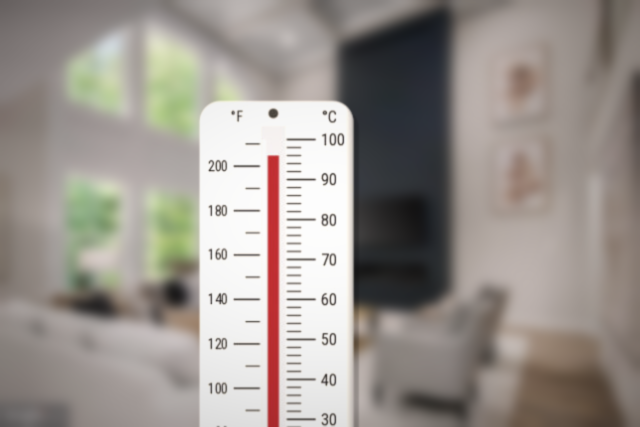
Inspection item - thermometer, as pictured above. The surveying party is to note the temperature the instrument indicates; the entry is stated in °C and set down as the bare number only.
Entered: 96
